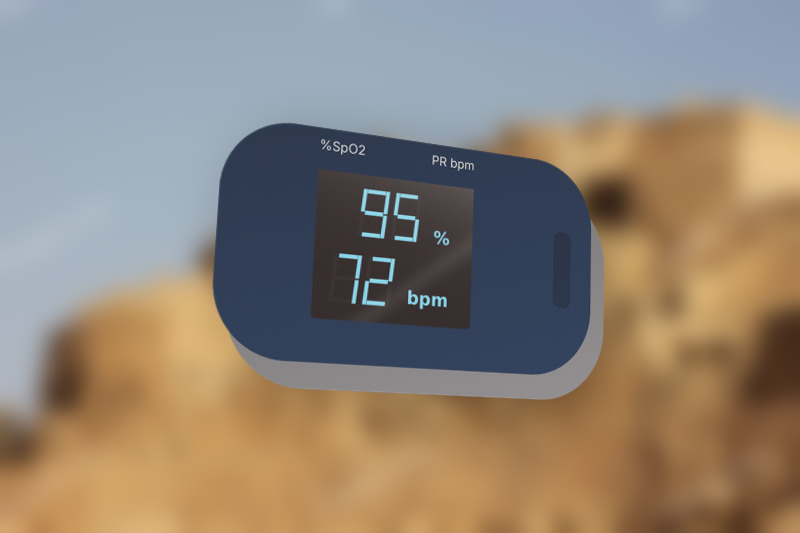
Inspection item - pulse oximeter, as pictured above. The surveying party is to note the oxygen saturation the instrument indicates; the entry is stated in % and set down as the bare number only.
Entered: 95
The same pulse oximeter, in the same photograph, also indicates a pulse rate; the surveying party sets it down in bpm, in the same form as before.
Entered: 72
